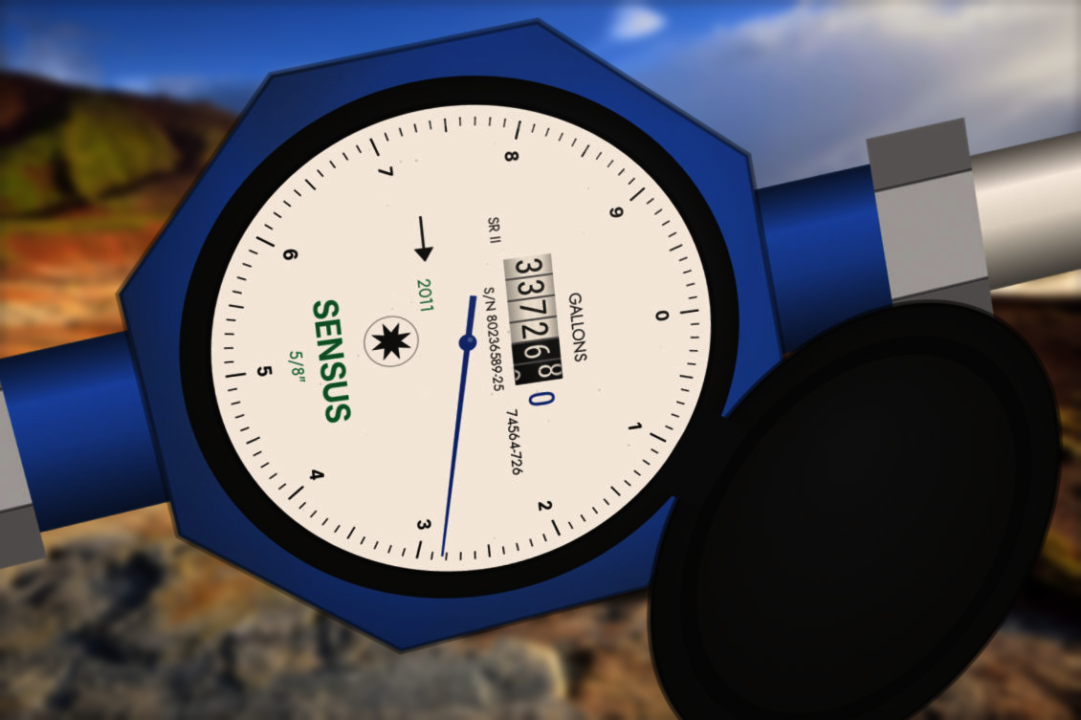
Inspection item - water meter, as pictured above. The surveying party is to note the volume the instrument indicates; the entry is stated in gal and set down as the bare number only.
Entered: 3372682.8
